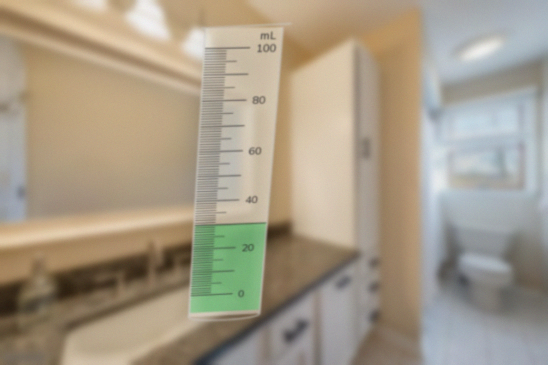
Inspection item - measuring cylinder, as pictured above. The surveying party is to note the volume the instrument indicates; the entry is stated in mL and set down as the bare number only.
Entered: 30
